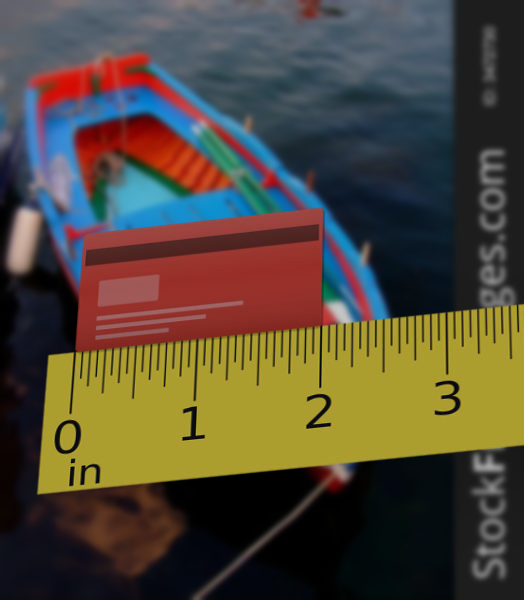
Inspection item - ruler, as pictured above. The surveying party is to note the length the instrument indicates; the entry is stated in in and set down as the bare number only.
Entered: 2
